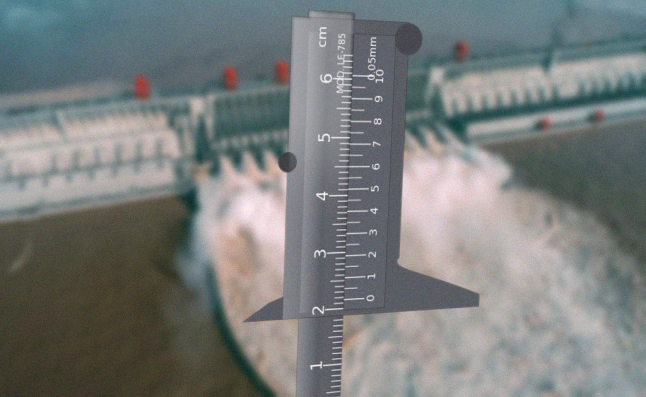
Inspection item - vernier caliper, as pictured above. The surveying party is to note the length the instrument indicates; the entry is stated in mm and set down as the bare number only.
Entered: 21.6
